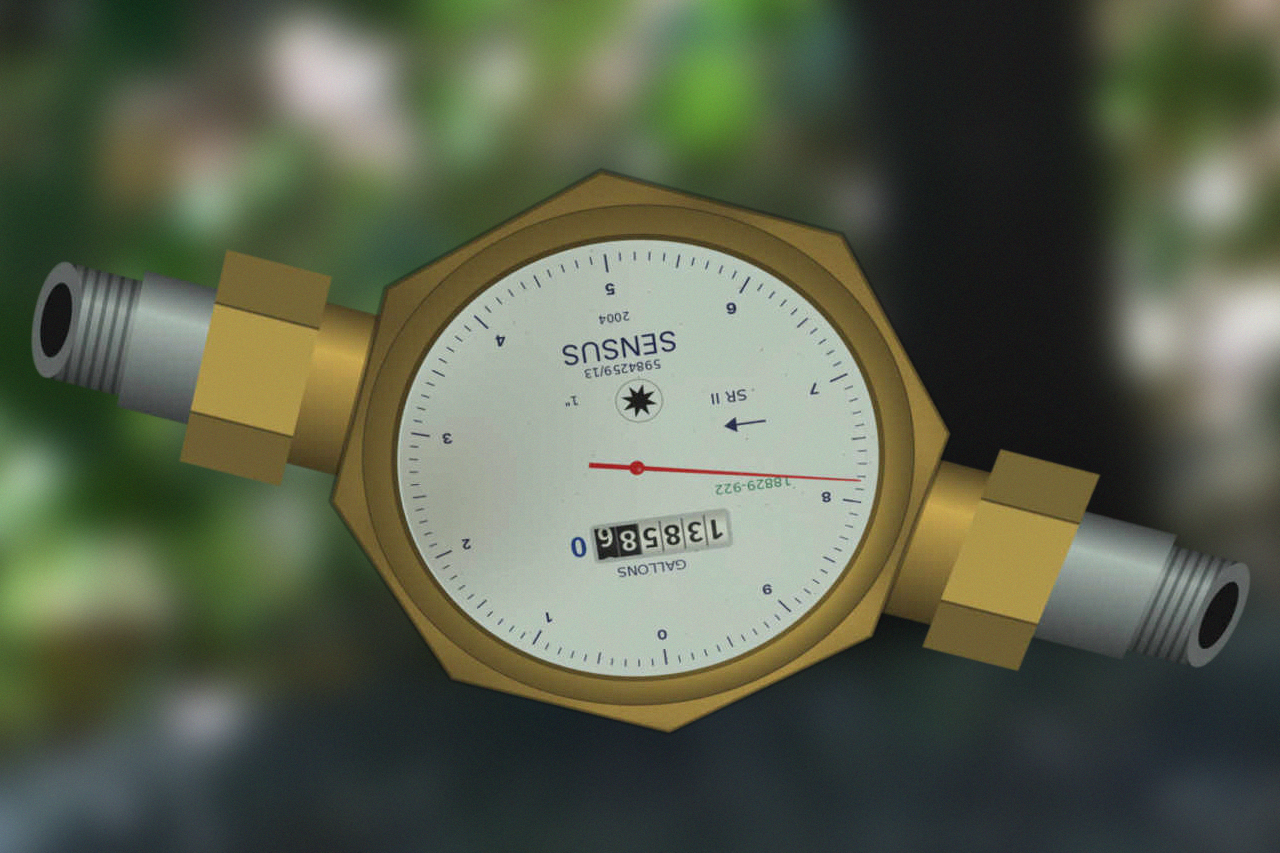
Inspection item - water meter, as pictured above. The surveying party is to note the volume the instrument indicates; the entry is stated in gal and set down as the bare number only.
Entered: 1385857.8
